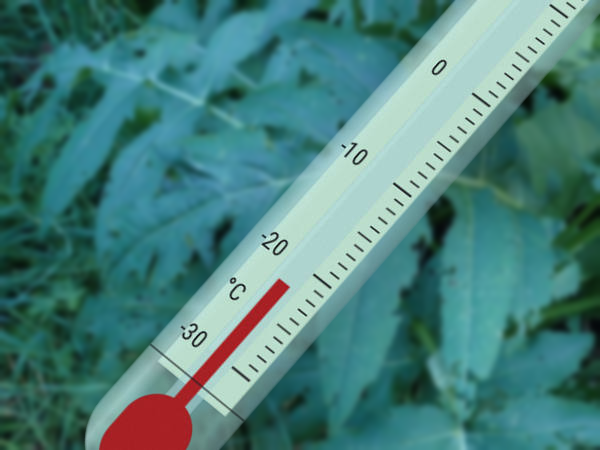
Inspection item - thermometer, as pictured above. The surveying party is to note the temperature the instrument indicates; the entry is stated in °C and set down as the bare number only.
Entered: -22
